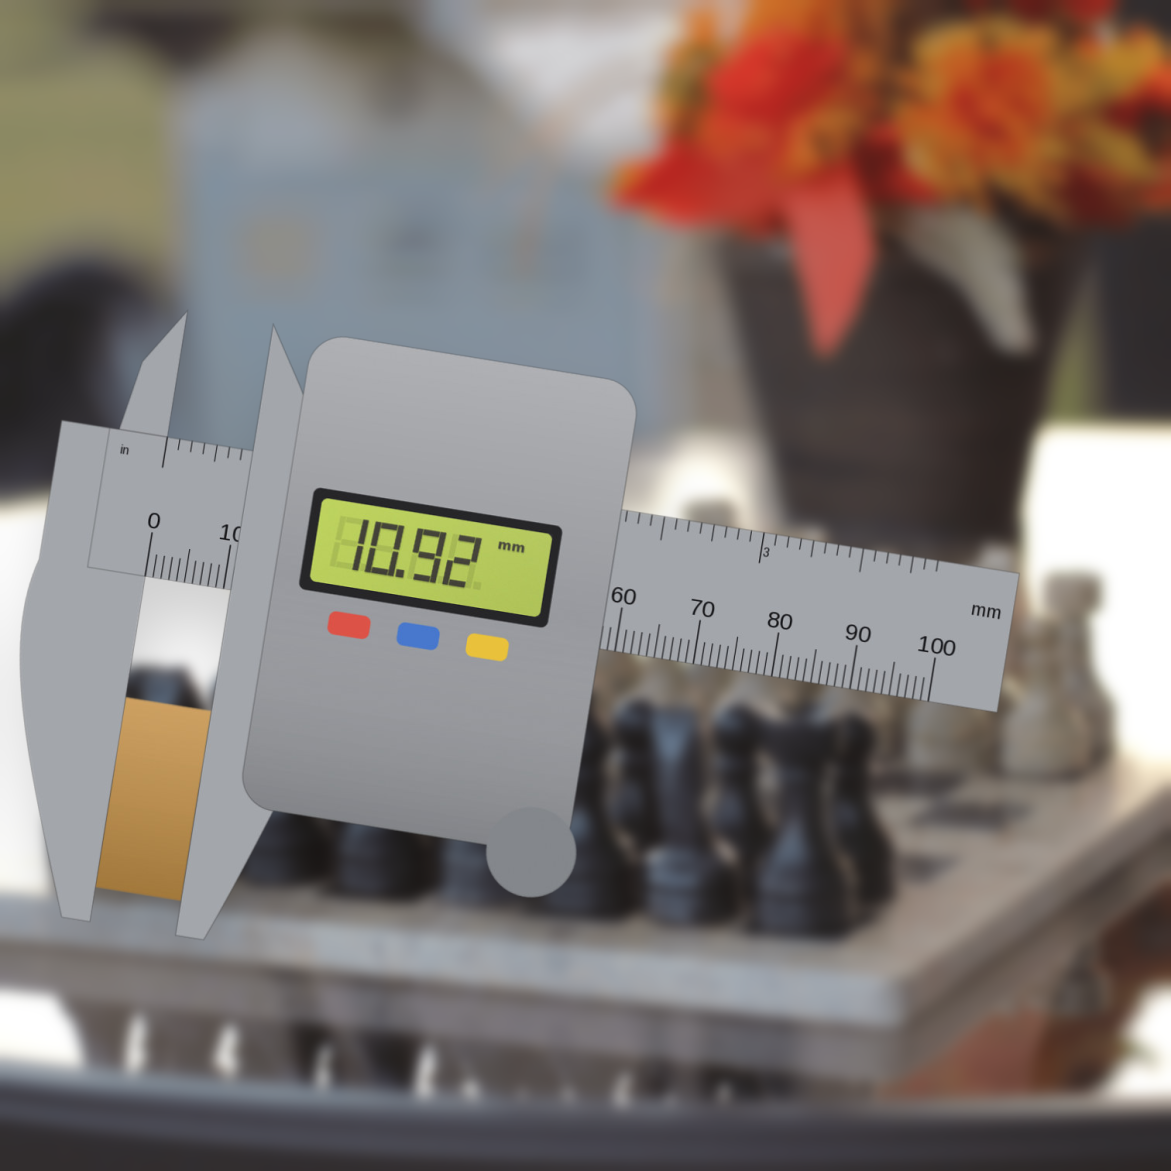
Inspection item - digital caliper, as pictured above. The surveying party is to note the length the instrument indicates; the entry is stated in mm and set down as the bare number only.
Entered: 10.92
